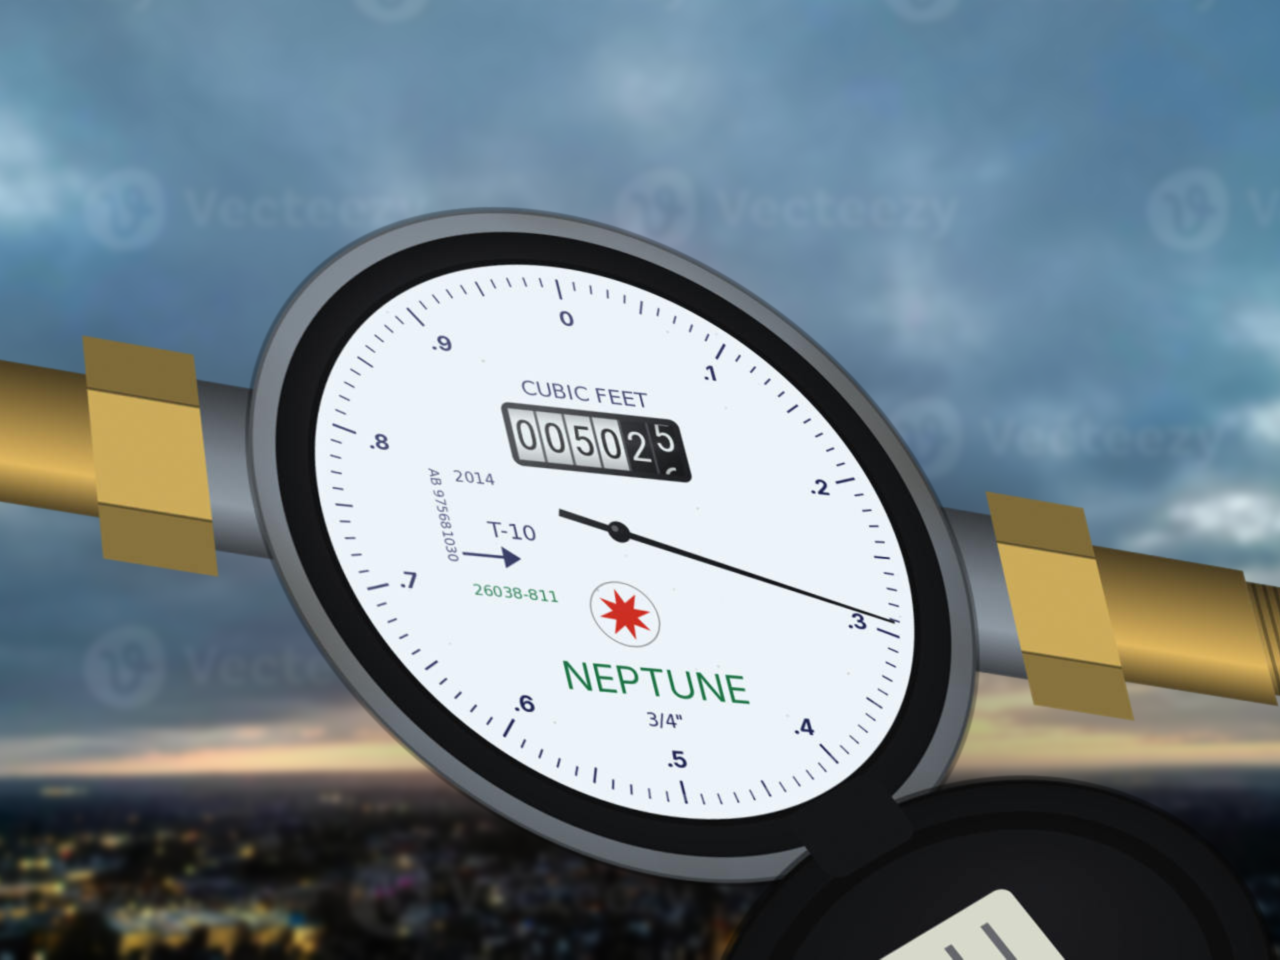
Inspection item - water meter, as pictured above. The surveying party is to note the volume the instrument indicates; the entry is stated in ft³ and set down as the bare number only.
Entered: 5025.29
